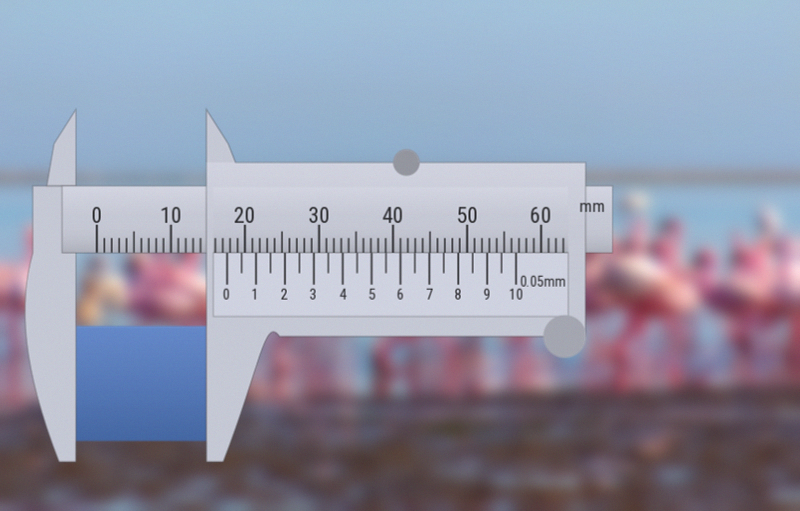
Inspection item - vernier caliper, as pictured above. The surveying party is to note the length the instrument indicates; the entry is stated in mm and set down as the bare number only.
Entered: 17.6
